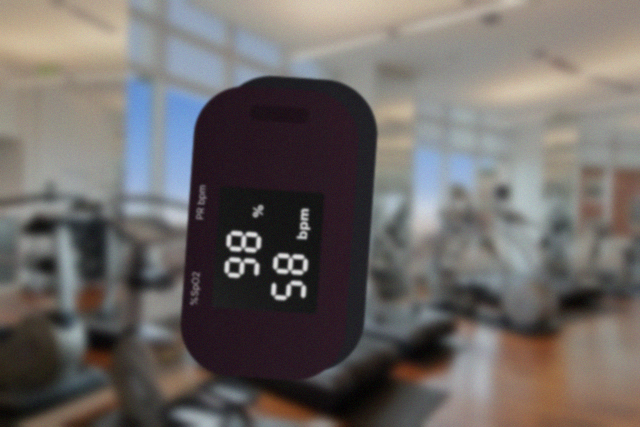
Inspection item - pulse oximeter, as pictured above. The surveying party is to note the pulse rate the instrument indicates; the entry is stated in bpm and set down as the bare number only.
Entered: 58
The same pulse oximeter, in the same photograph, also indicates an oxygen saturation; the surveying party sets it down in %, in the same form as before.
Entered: 98
